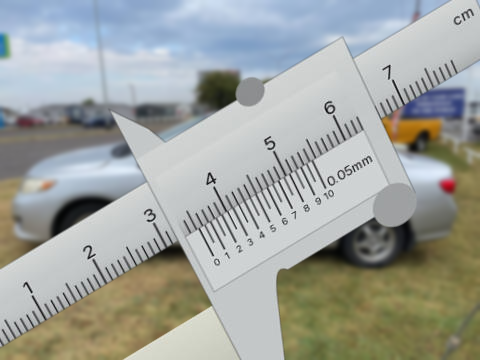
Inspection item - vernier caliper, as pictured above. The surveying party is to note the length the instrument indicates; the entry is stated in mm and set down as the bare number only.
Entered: 35.4
